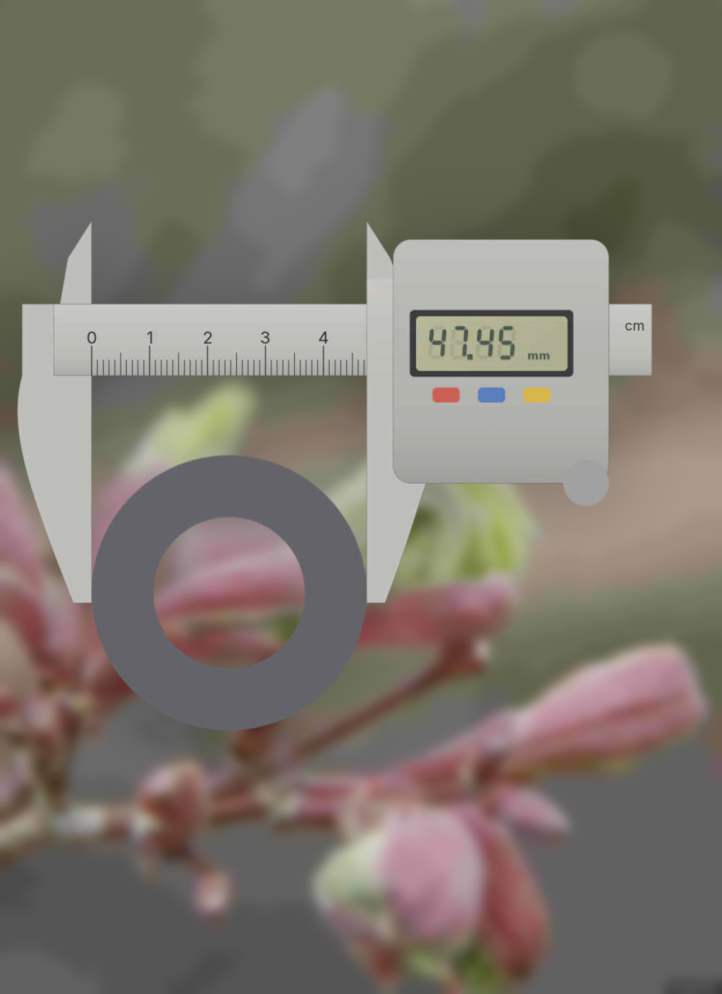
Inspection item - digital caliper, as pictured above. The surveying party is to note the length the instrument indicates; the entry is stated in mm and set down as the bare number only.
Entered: 47.45
